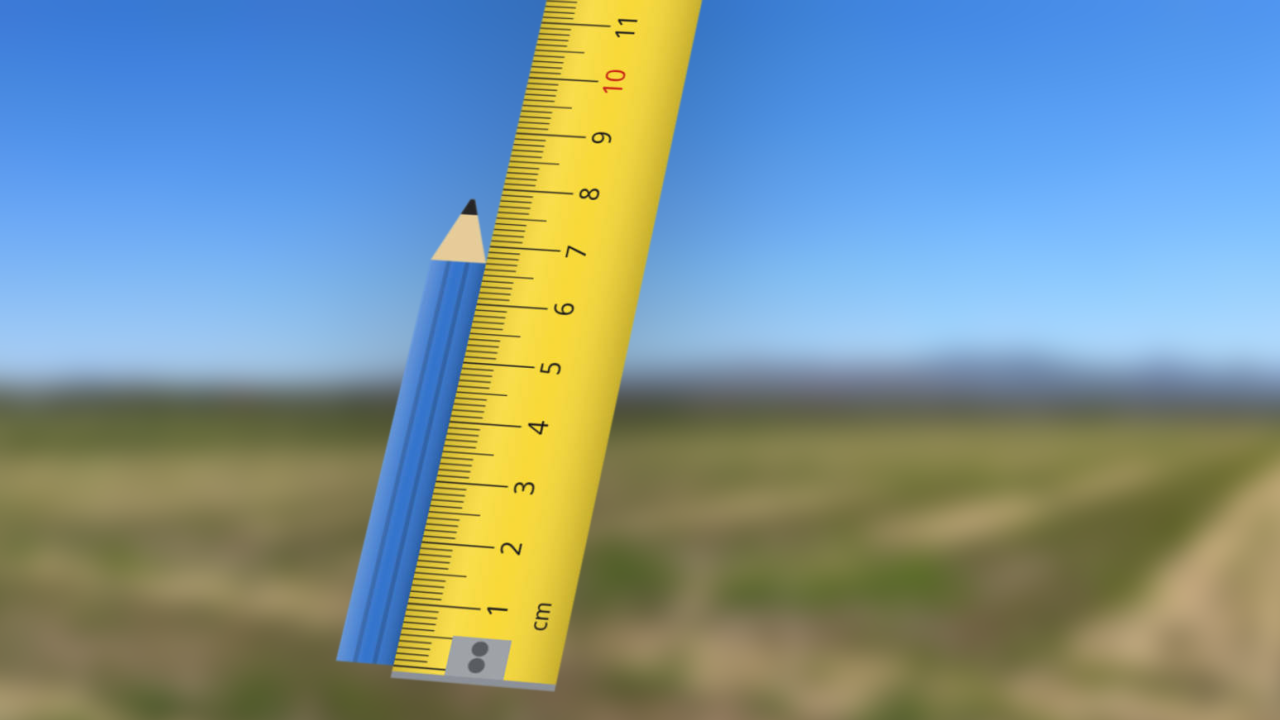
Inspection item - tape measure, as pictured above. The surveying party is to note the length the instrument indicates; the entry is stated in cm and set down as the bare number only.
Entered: 7.8
